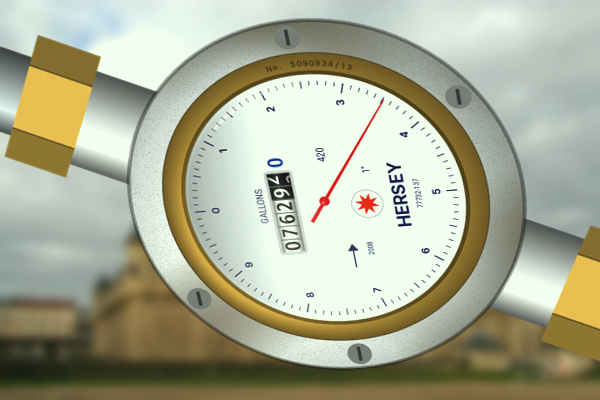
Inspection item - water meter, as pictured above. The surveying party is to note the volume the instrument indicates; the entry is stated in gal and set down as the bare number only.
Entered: 762923.5
